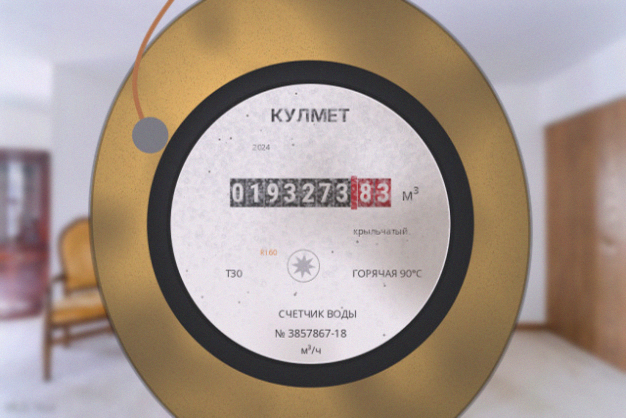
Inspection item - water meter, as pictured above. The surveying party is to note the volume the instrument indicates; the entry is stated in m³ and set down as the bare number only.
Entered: 193273.83
